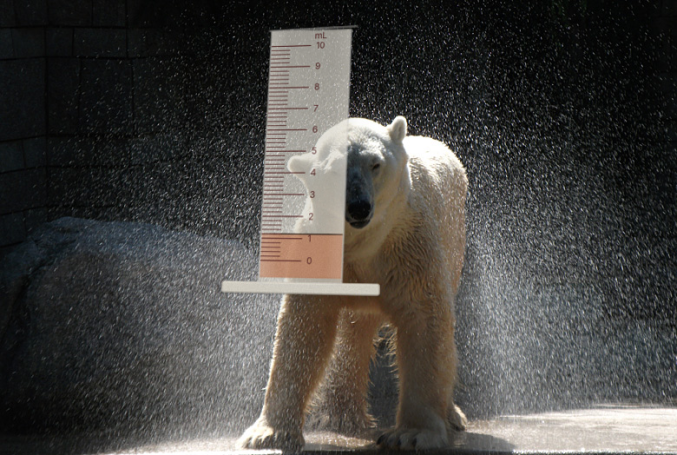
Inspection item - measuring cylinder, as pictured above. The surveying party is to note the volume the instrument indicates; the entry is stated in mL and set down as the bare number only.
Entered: 1.2
